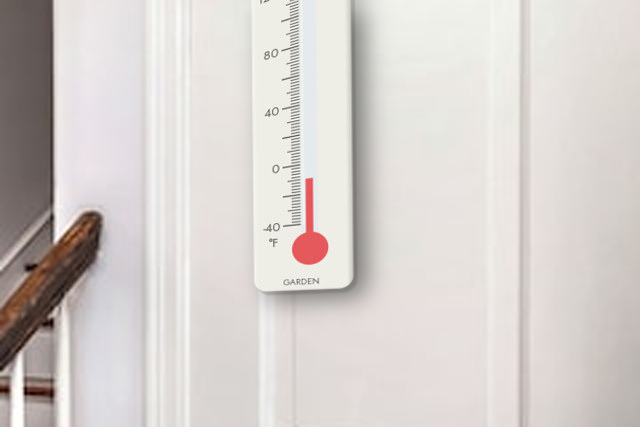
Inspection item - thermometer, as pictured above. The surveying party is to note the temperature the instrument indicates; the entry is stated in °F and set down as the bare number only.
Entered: -10
